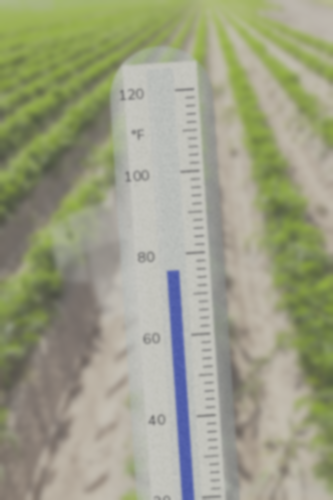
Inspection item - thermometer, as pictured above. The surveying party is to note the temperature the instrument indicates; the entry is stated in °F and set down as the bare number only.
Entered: 76
